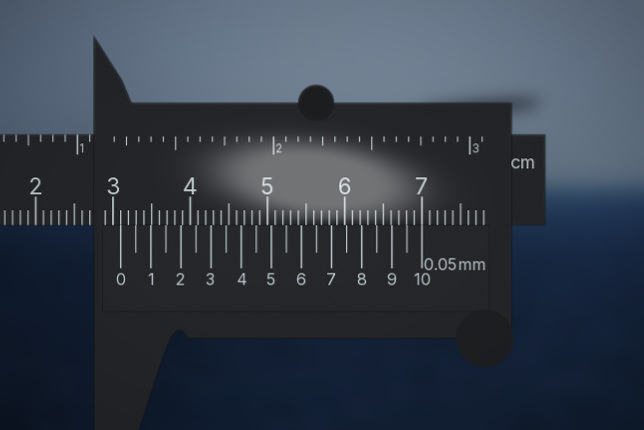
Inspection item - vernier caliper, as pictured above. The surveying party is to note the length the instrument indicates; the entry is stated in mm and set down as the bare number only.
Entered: 31.0
